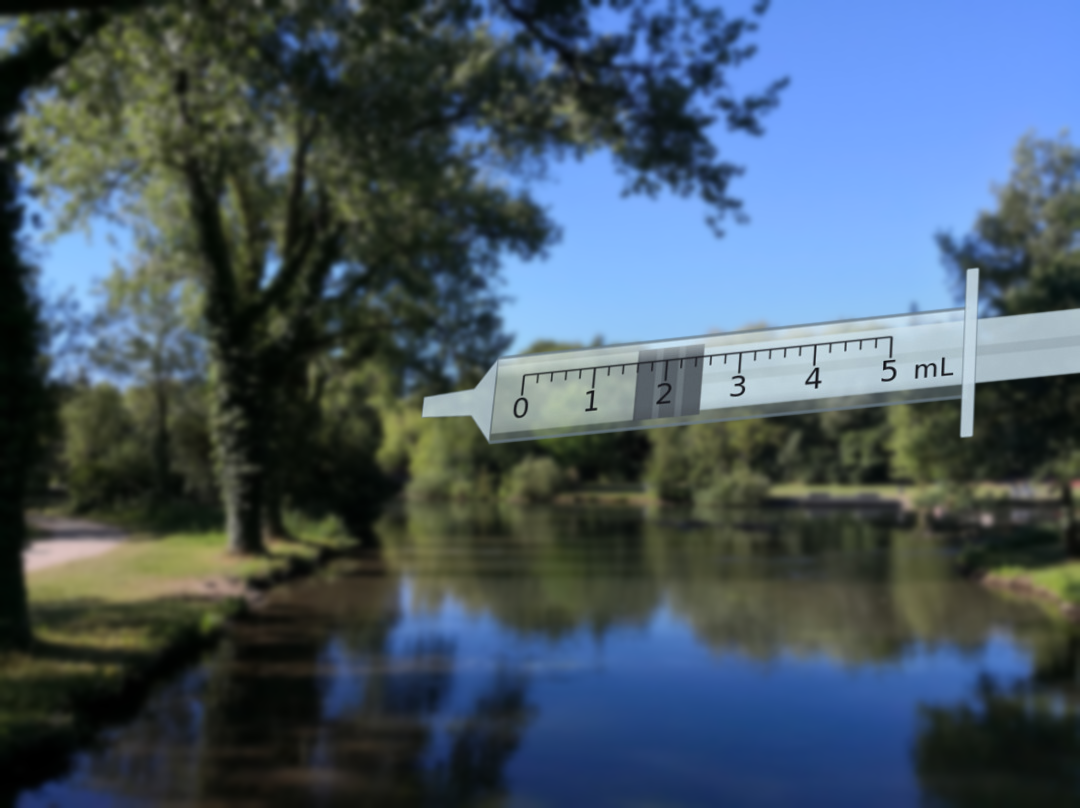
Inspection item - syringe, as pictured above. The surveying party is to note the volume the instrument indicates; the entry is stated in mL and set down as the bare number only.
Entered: 1.6
